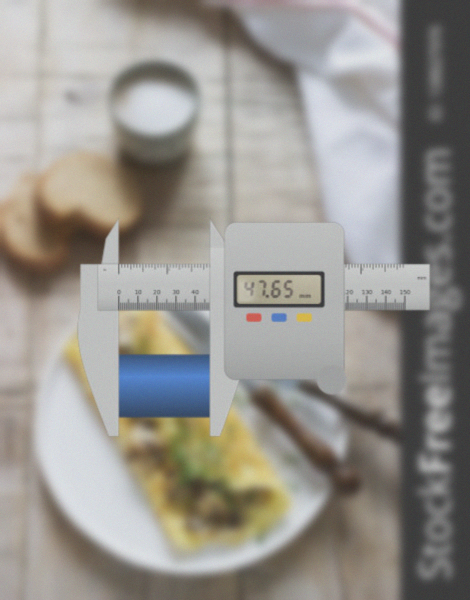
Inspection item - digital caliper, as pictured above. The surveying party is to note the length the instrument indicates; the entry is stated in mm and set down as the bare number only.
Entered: 47.65
